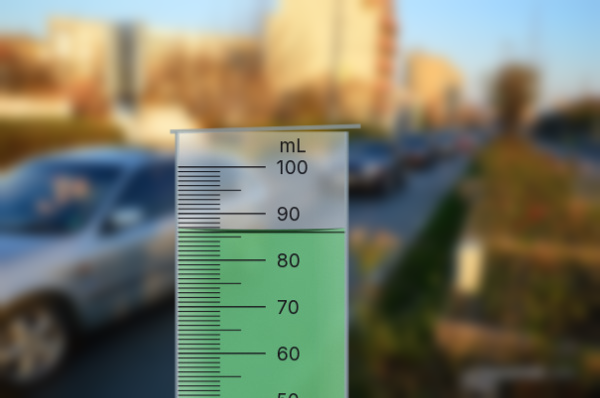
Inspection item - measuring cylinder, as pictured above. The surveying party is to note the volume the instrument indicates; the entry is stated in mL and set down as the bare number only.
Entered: 86
